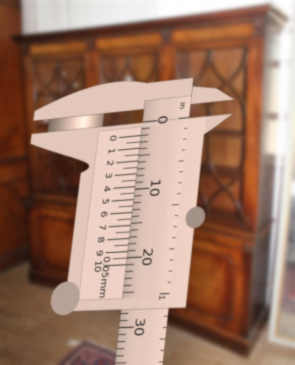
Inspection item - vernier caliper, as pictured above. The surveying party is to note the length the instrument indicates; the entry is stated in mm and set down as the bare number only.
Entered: 2.0
